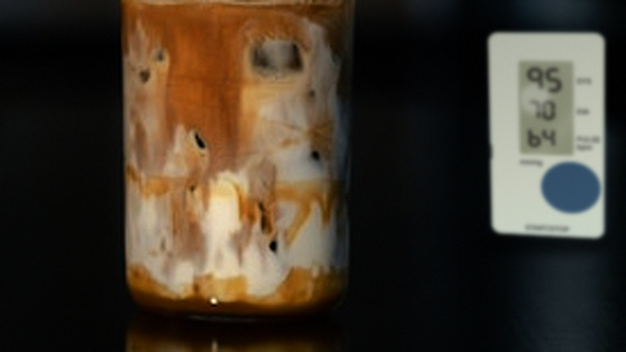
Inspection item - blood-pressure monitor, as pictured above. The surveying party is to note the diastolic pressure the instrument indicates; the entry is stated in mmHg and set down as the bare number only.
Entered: 70
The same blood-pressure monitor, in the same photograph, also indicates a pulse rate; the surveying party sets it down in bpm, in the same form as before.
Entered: 64
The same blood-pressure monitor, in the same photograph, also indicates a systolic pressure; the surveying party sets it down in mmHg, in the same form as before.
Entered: 95
